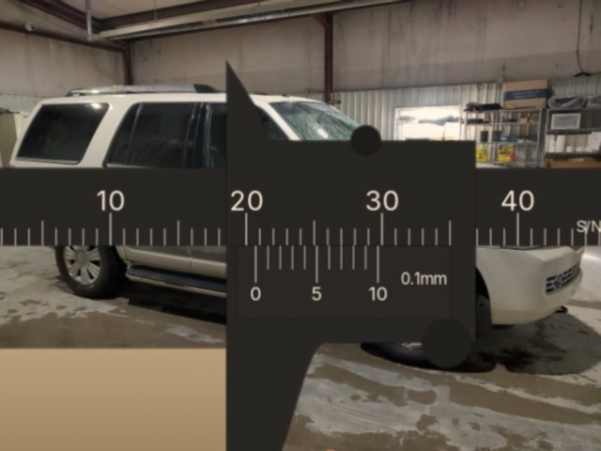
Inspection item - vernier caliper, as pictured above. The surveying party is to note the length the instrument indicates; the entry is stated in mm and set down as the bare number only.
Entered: 20.7
